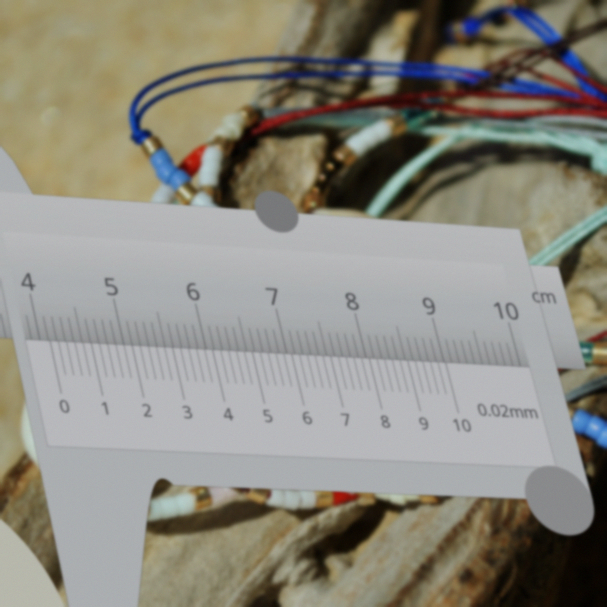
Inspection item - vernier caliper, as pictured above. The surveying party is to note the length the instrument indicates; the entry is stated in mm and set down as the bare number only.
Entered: 41.2
